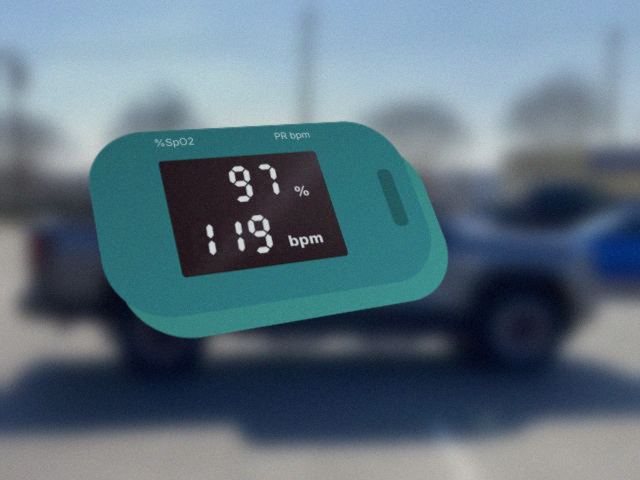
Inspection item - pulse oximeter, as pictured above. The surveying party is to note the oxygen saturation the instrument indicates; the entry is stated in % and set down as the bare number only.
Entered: 97
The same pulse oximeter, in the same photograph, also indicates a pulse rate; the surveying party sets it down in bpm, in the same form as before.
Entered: 119
